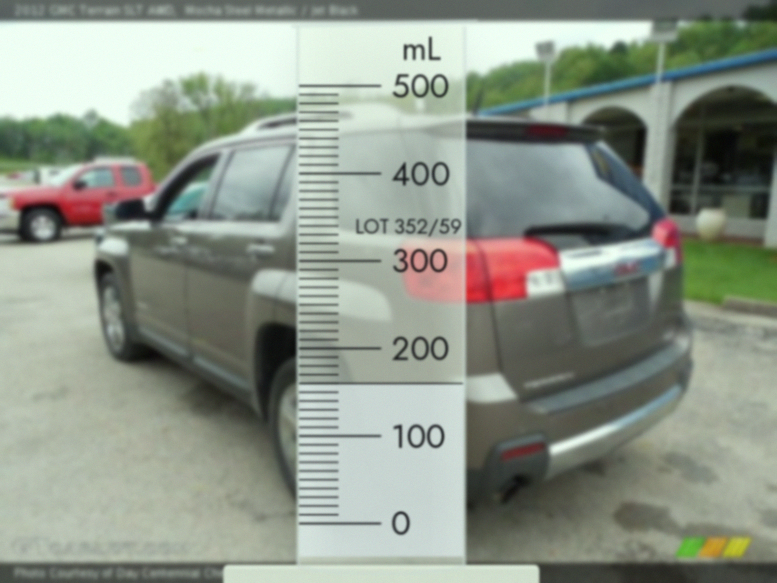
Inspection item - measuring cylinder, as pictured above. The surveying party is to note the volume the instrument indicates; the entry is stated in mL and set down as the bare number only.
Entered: 160
